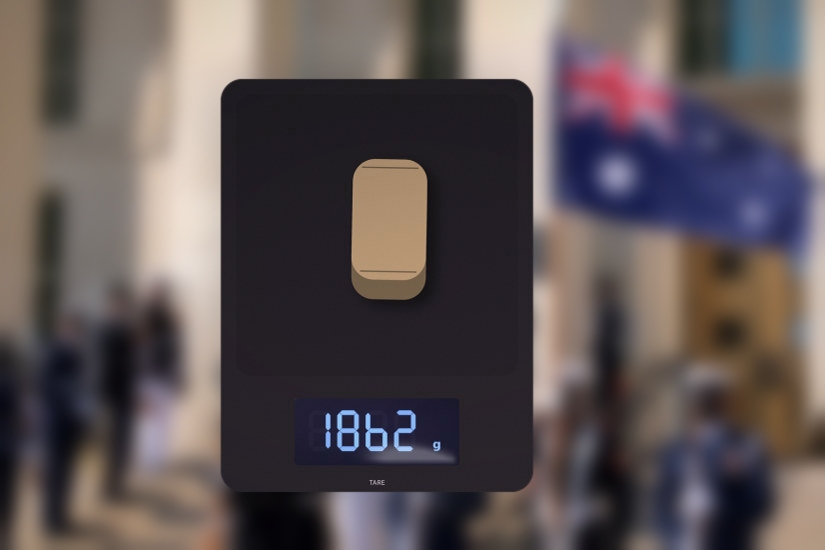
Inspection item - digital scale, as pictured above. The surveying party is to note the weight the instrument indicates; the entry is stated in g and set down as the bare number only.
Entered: 1862
